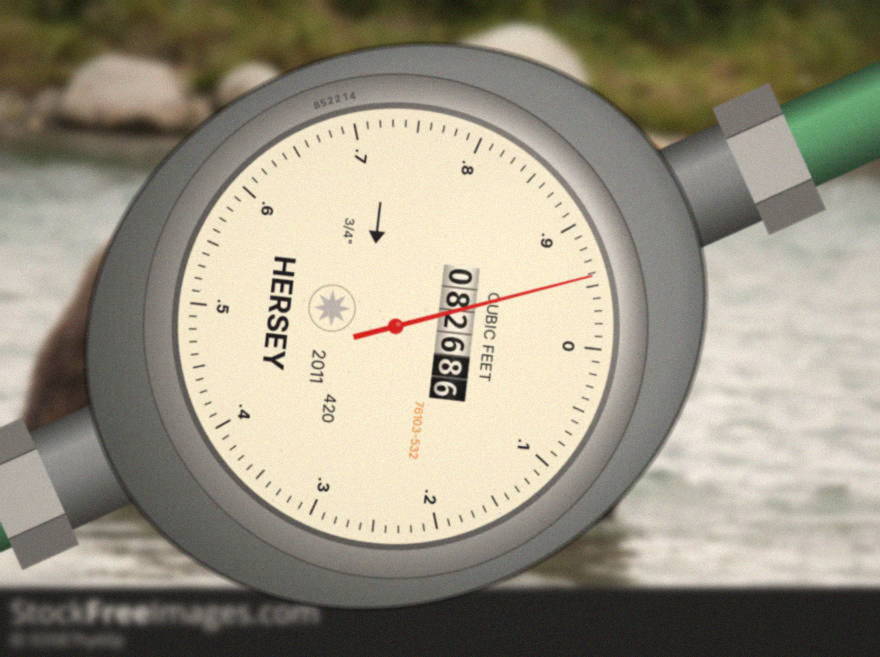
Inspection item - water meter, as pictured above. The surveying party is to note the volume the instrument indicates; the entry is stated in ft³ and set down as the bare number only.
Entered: 82685.94
